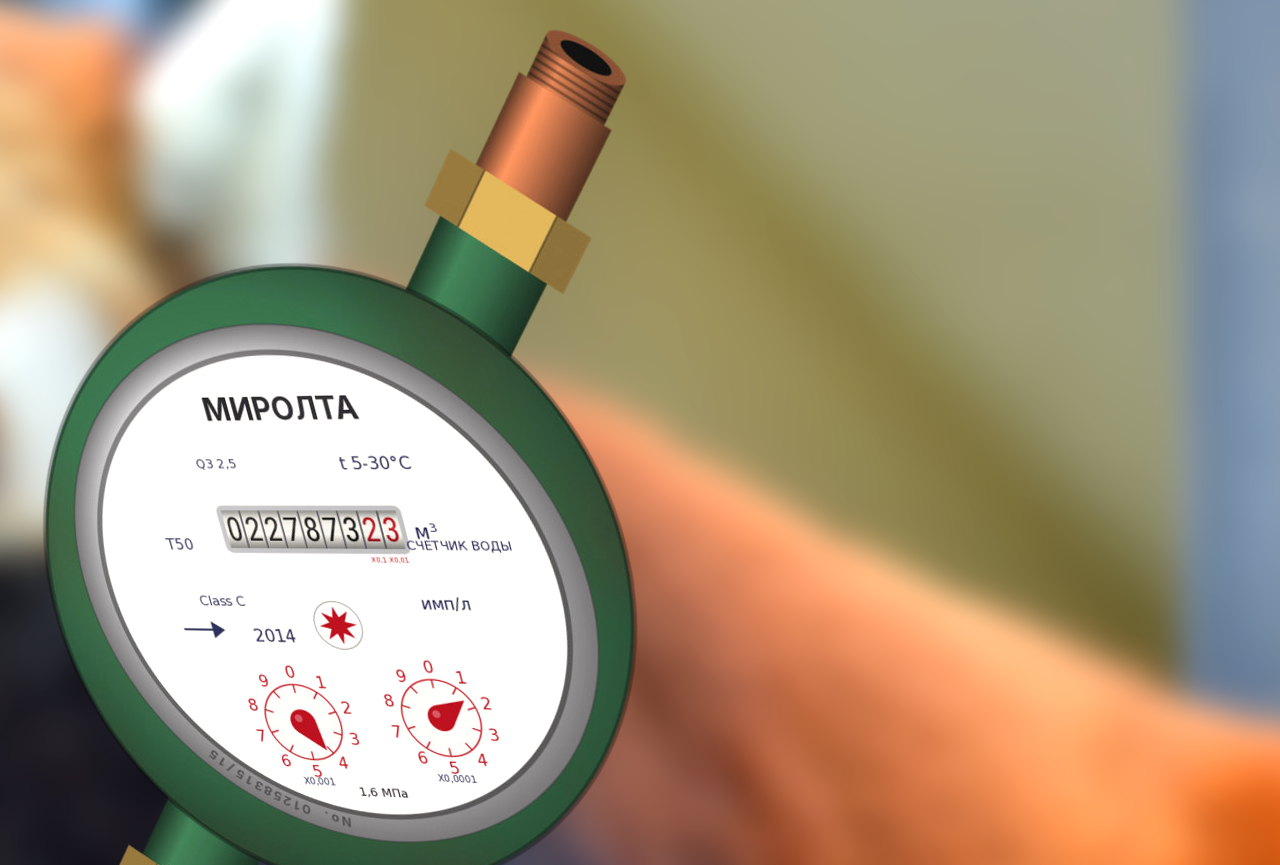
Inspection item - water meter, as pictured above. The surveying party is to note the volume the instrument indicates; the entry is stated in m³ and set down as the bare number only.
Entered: 227873.2341
